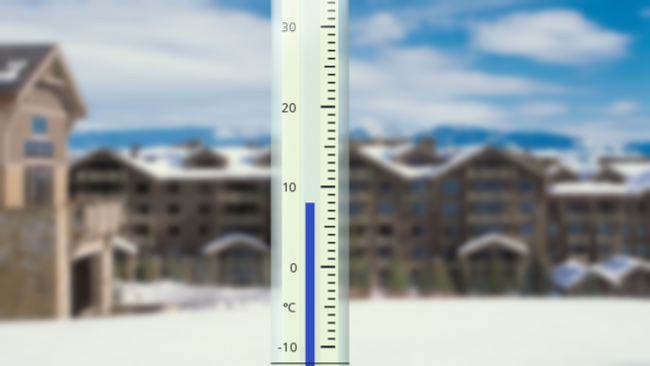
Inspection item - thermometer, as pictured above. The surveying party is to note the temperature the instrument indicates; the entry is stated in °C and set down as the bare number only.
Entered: 8
